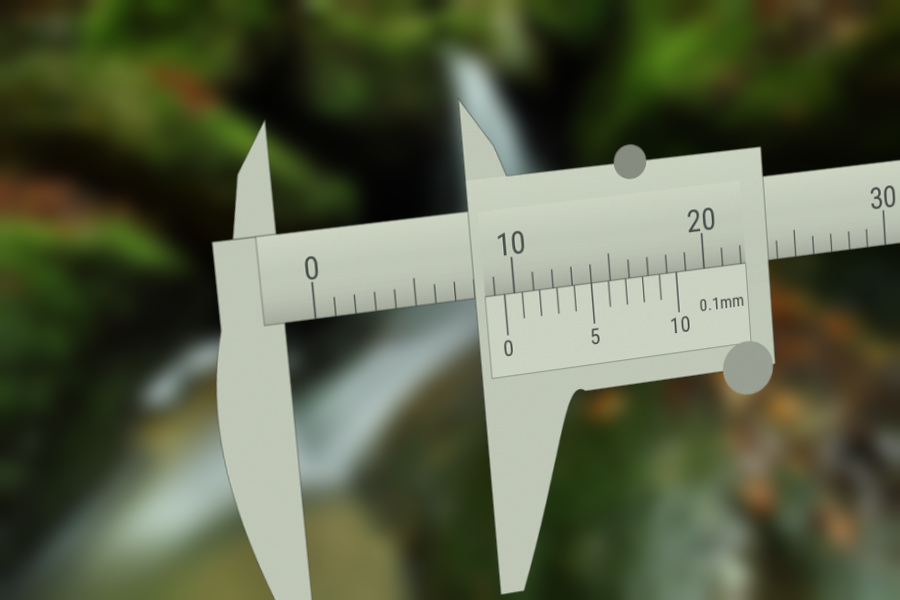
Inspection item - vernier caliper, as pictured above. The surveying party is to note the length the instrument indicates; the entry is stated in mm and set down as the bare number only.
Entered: 9.5
